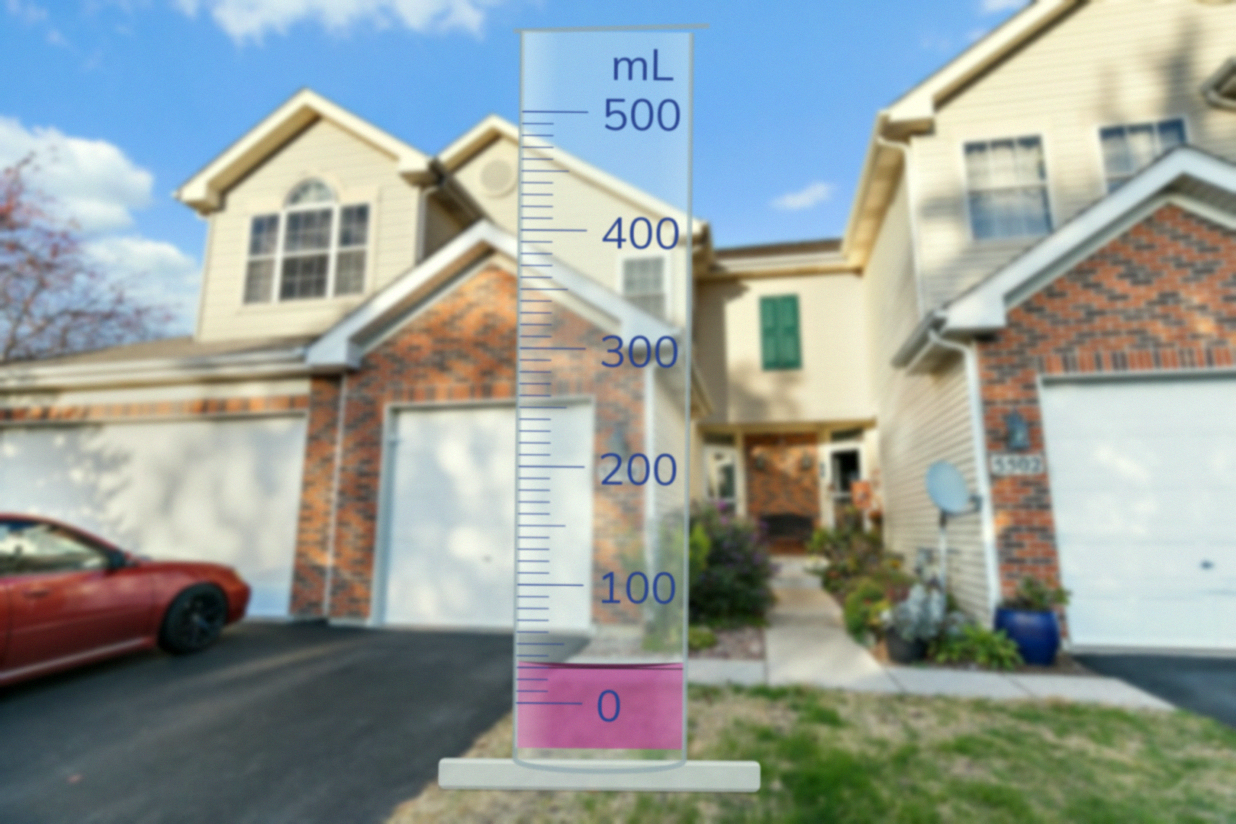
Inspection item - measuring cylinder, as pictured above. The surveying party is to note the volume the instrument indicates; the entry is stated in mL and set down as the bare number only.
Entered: 30
